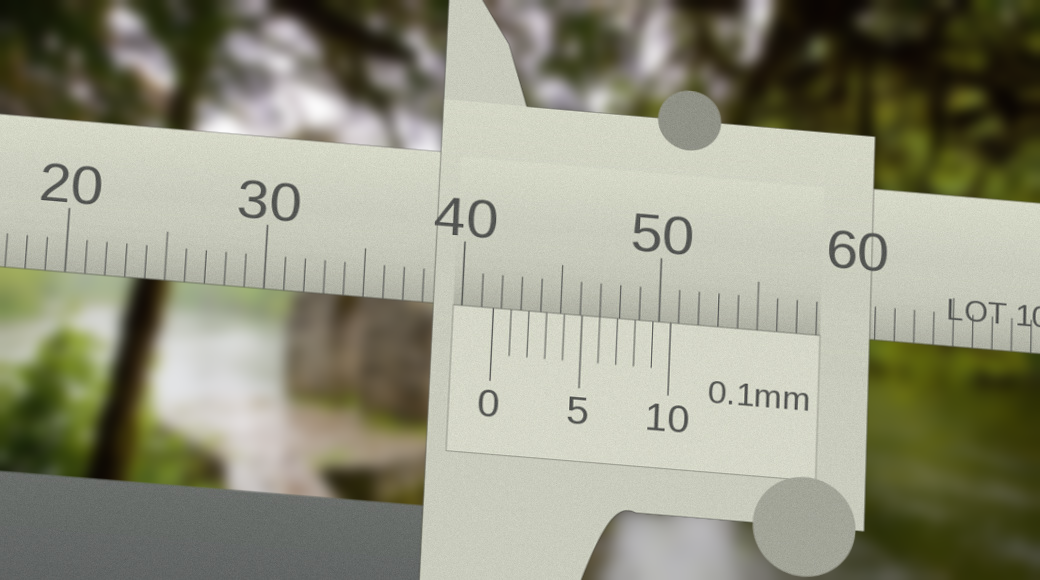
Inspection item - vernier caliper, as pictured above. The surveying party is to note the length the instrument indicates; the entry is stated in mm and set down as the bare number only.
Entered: 41.6
